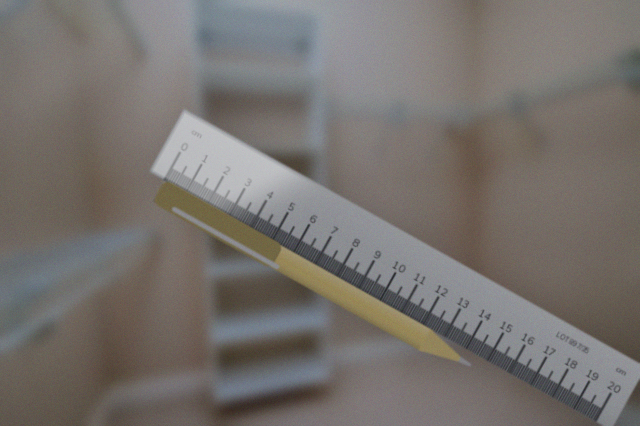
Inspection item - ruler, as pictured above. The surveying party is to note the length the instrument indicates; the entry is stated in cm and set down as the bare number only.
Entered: 14.5
